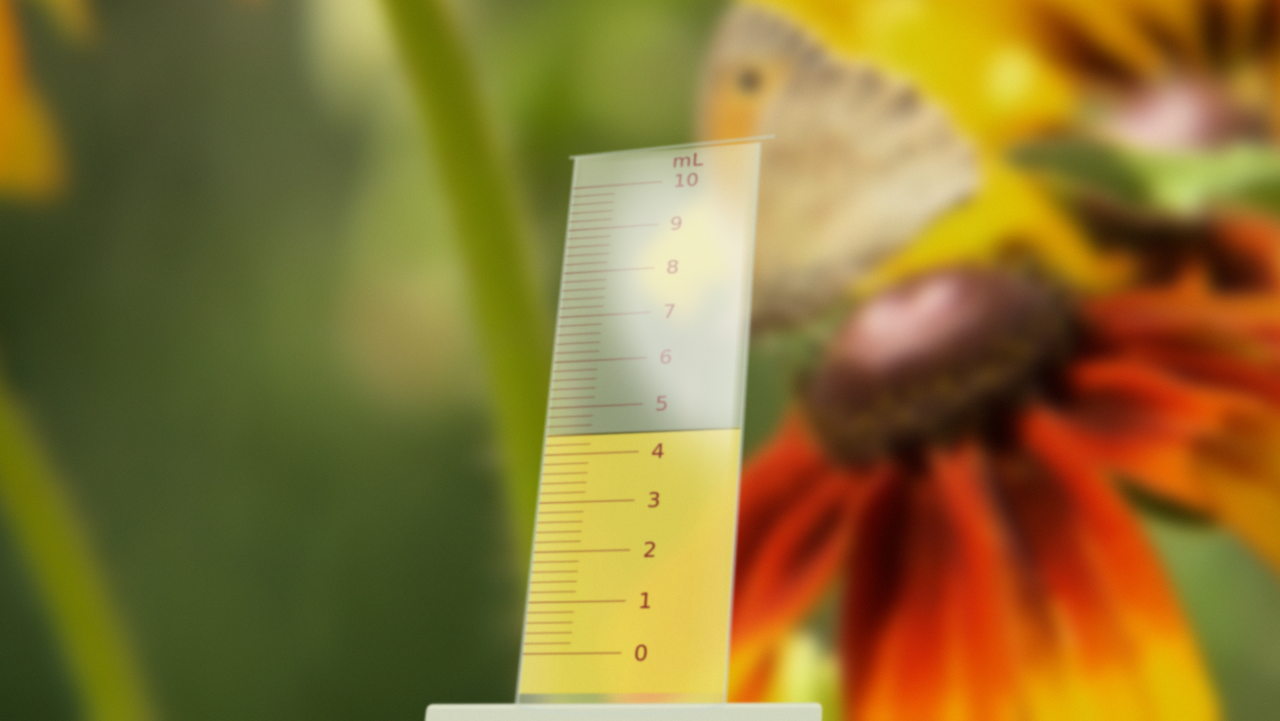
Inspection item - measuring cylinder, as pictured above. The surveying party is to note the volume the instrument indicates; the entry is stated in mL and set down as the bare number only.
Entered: 4.4
